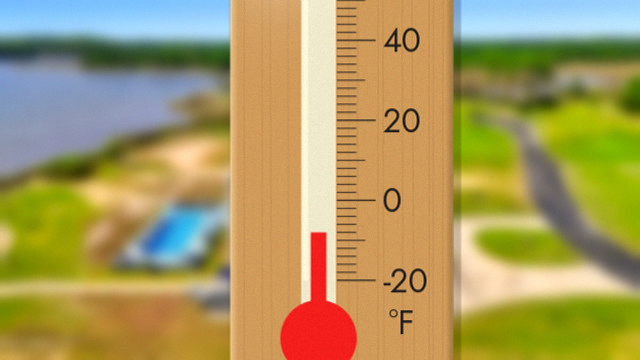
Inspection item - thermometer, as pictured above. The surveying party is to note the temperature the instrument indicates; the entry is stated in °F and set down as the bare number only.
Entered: -8
